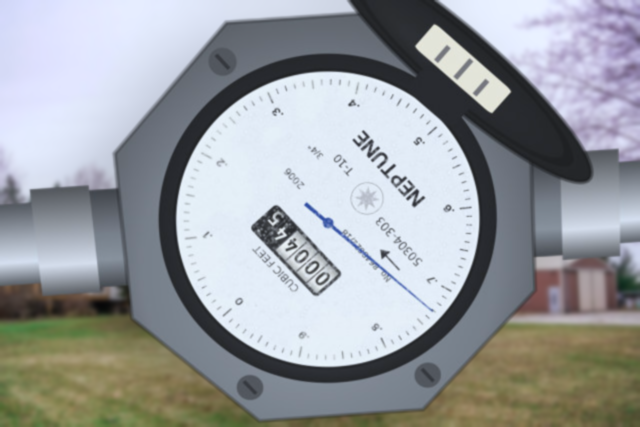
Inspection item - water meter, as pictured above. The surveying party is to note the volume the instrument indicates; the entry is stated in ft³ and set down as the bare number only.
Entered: 444.73
